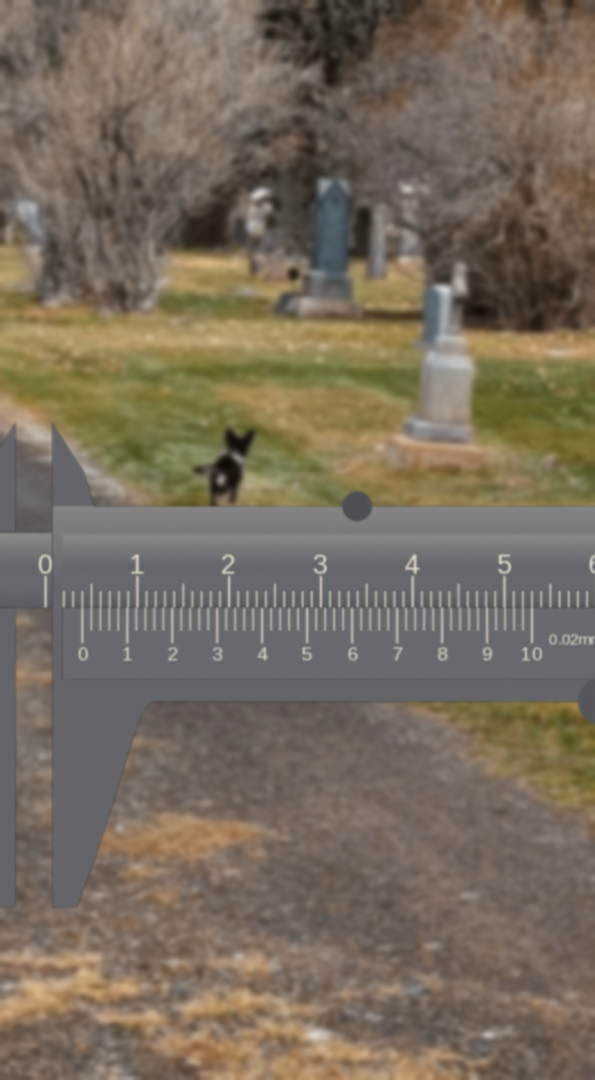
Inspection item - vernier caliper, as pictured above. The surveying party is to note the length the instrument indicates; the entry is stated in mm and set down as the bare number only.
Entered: 4.0
